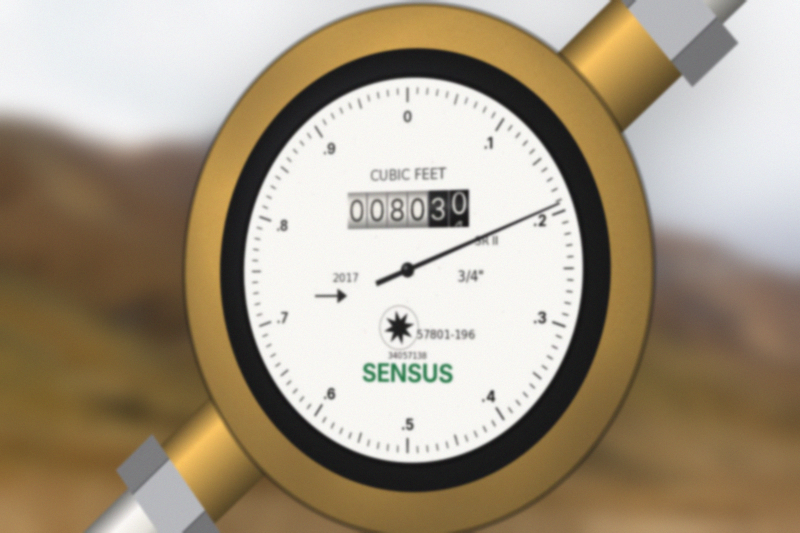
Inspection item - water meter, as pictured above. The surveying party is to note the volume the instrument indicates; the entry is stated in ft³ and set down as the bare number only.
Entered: 8030.19
